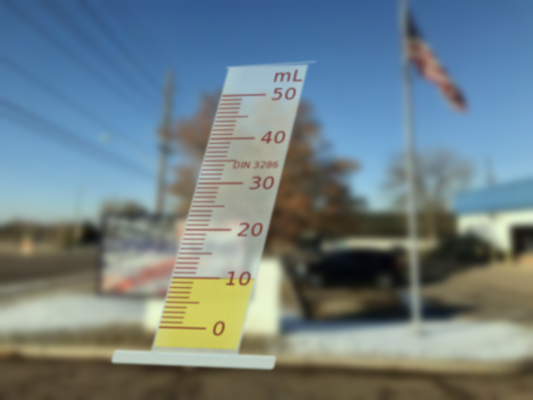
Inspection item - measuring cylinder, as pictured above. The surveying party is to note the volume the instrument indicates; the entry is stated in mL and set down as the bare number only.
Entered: 10
